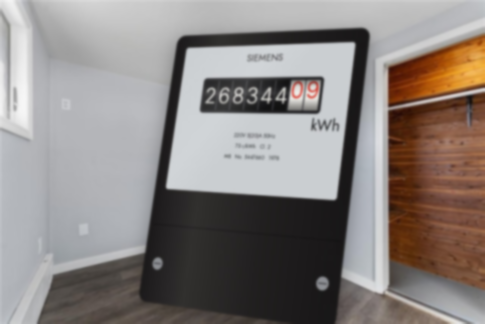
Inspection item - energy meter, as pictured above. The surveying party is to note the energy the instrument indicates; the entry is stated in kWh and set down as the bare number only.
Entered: 268344.09
